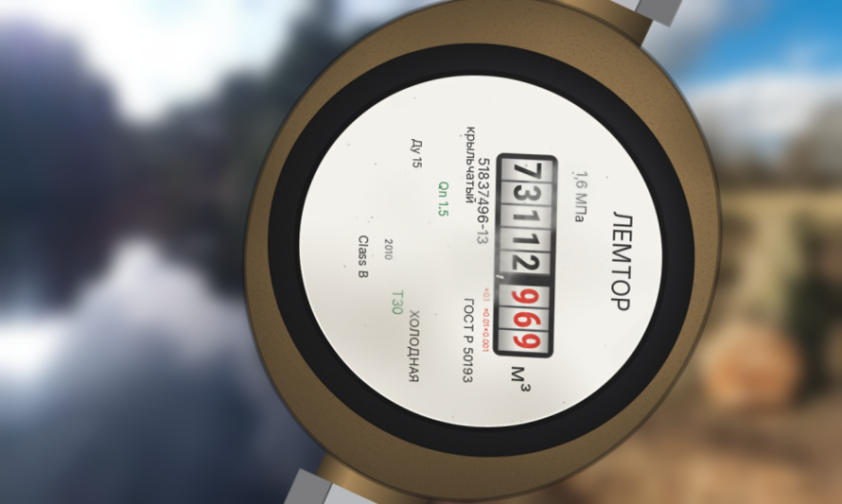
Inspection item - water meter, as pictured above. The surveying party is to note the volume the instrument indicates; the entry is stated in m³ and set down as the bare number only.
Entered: 73112.969
